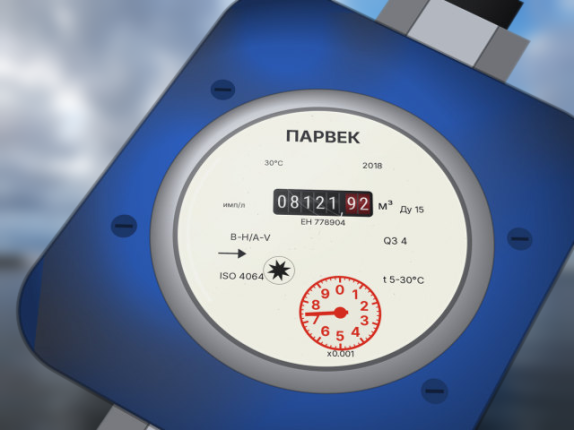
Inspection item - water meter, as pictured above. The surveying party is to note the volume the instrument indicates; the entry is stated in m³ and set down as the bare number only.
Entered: 8121.927
